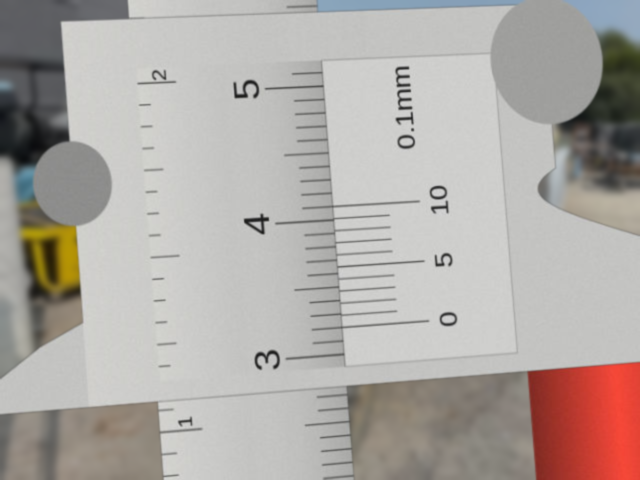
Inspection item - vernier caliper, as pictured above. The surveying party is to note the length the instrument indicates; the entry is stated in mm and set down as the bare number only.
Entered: 32.0
